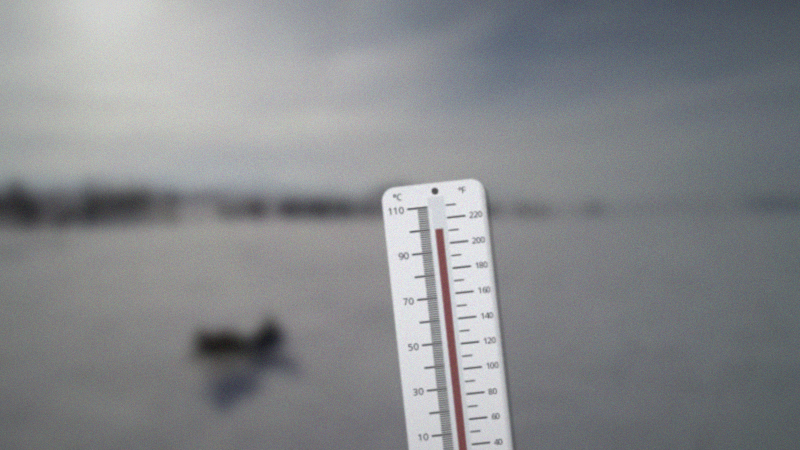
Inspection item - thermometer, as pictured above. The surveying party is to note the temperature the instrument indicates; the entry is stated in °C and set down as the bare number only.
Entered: 100
